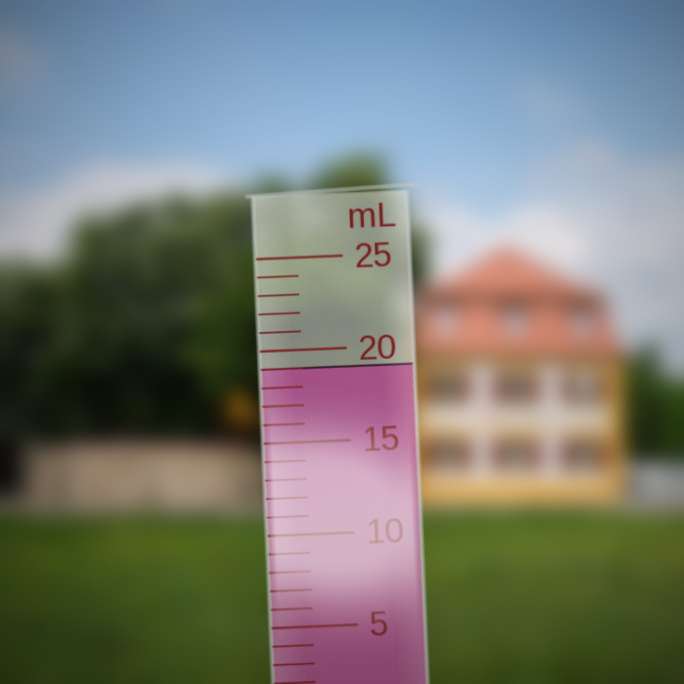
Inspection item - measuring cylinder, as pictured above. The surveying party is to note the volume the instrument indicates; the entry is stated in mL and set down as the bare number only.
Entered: 19
